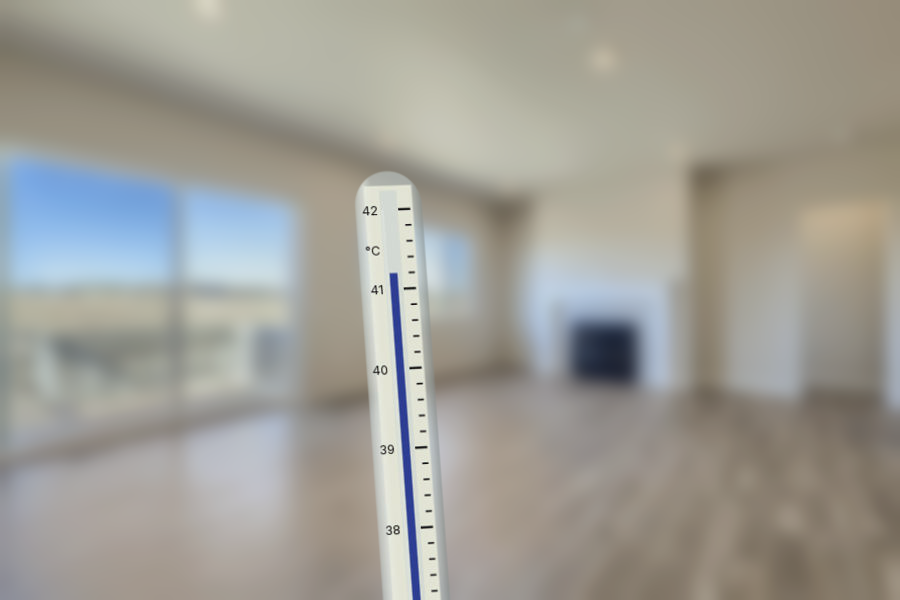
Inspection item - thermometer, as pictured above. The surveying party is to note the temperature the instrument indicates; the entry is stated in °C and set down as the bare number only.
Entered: 41.2
